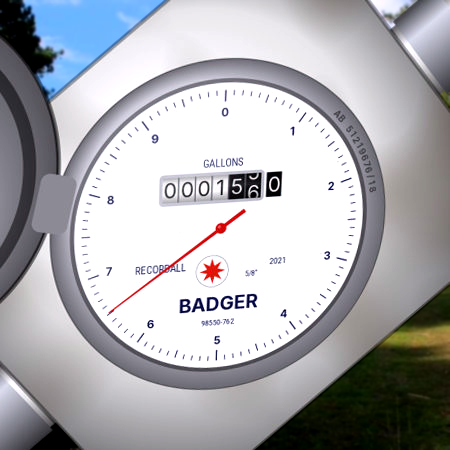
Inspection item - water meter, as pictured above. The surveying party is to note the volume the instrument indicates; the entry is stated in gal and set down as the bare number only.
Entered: 1556.5
